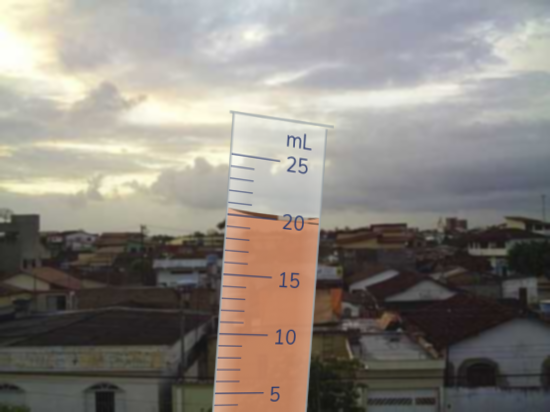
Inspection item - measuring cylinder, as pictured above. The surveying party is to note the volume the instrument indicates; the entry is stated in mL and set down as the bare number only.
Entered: 20
